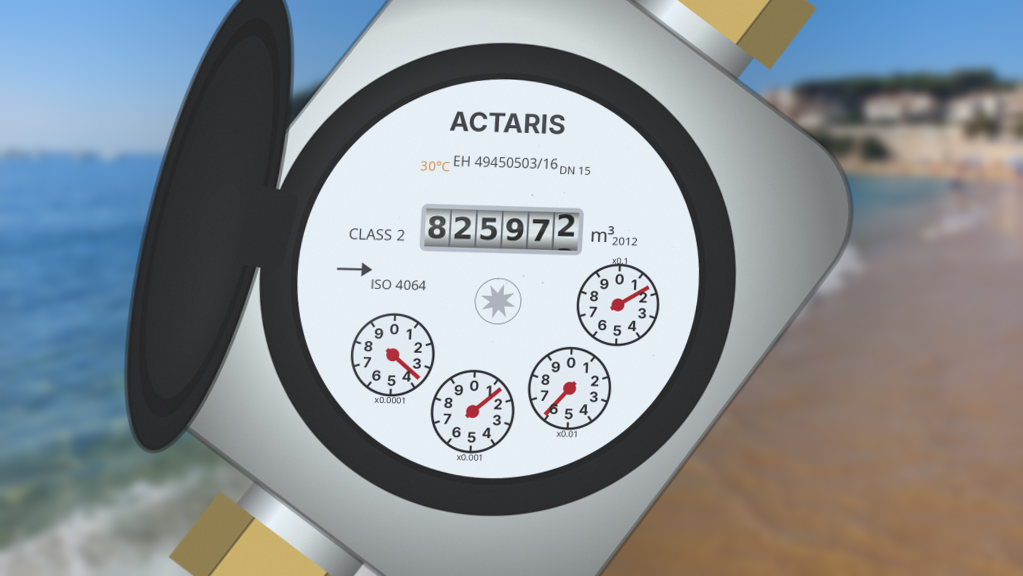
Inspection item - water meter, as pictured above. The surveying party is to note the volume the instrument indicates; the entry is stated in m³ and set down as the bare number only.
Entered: 825972.1613
